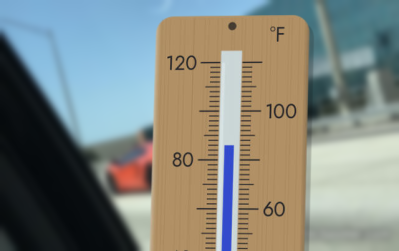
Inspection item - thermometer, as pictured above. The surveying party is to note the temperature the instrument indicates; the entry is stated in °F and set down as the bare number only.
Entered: 86
